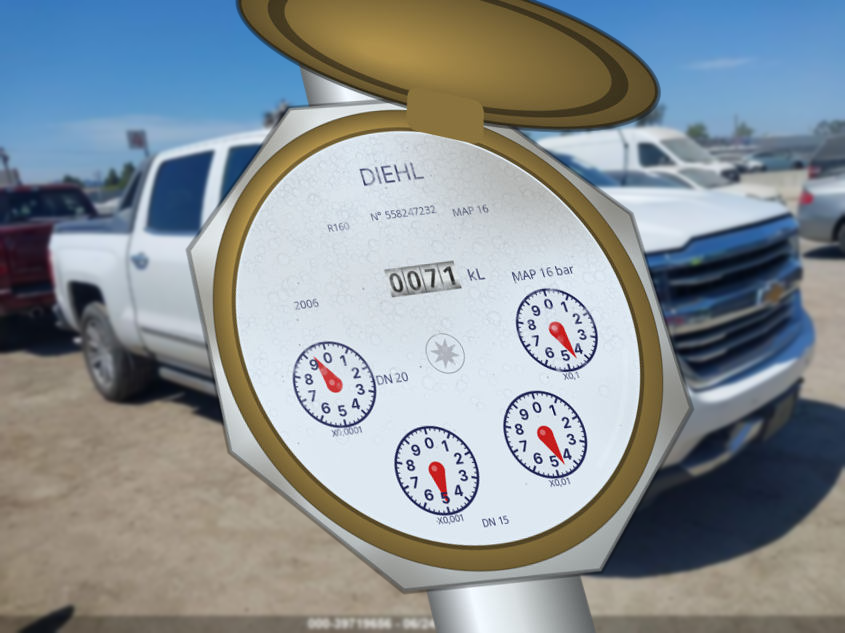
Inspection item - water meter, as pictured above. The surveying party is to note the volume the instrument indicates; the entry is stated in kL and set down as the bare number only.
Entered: 71.4449
